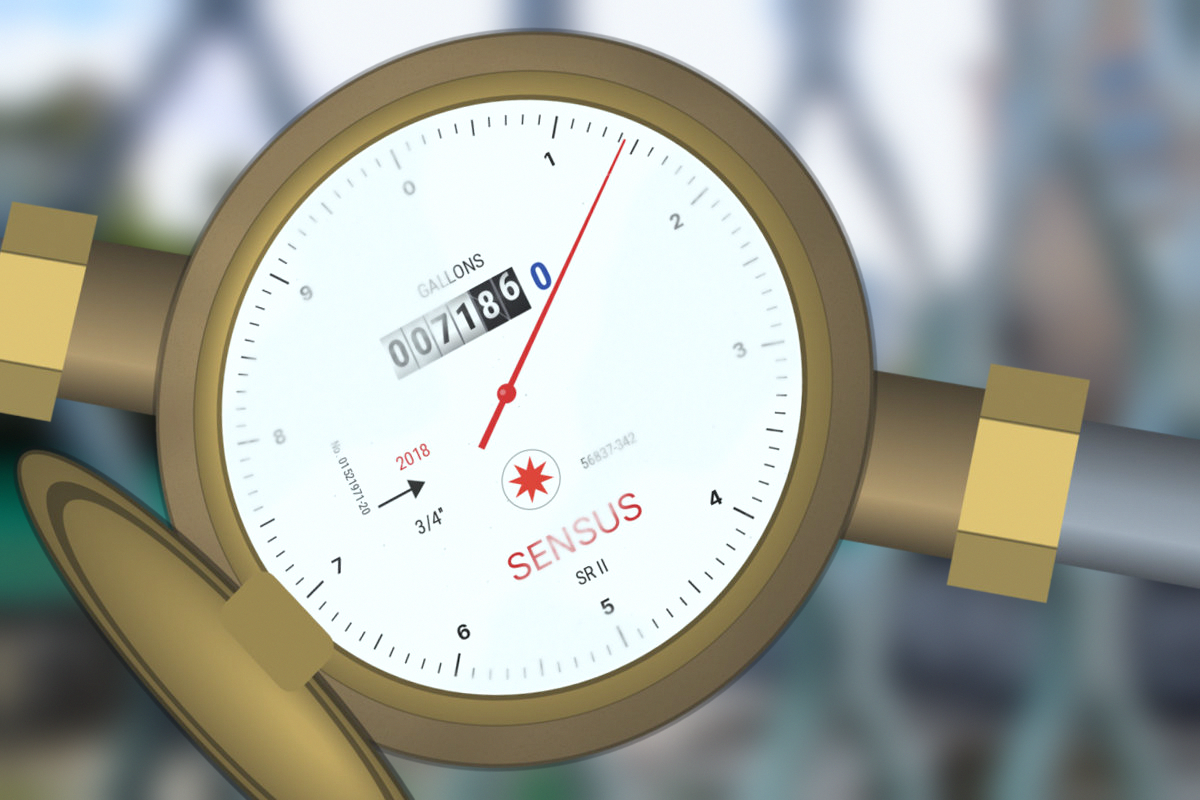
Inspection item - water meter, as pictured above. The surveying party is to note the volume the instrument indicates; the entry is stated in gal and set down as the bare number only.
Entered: 71861.4
